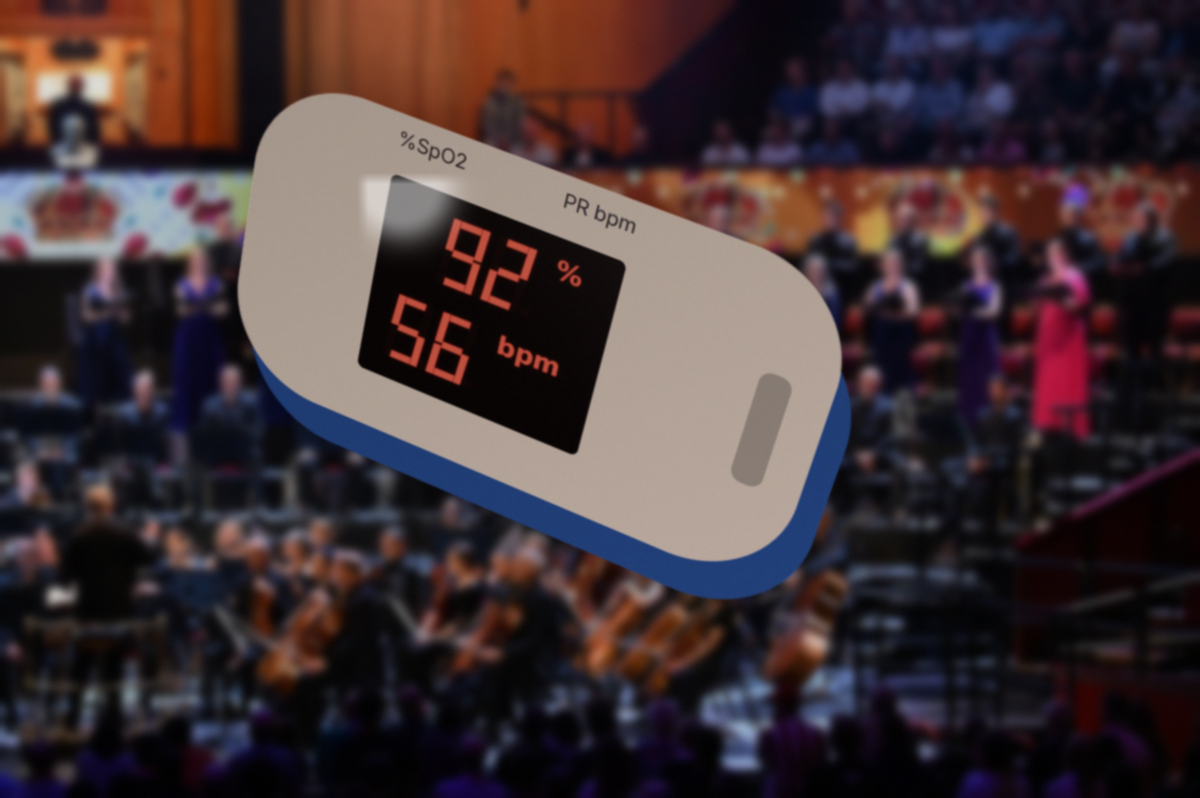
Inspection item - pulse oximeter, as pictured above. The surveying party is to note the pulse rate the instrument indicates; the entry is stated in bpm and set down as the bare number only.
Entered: 56
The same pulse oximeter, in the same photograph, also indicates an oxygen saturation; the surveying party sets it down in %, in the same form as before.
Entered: 92
